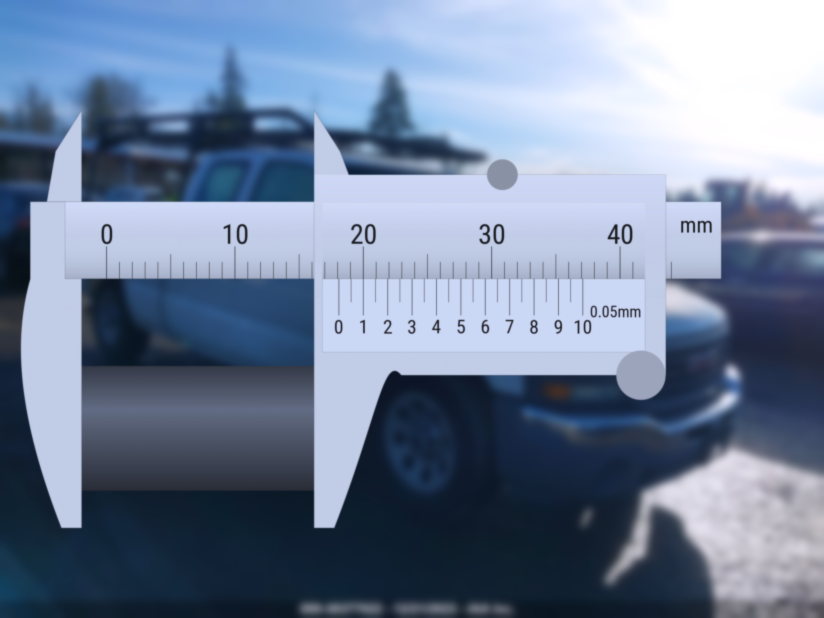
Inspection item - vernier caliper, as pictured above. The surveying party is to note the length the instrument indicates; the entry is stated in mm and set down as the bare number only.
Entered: 18.1
